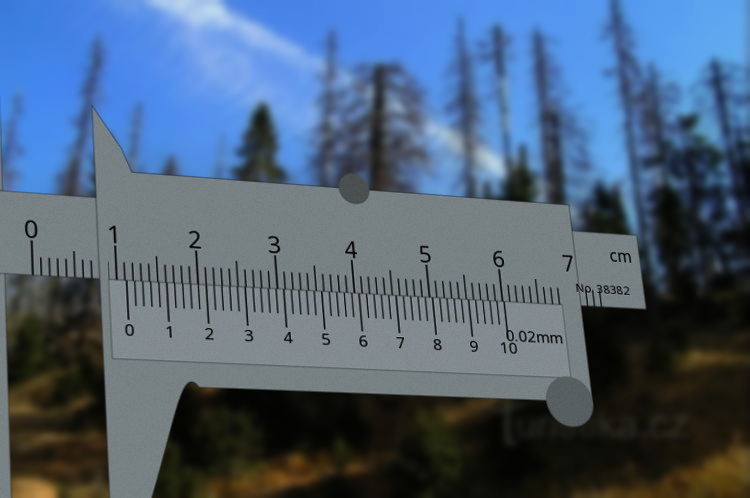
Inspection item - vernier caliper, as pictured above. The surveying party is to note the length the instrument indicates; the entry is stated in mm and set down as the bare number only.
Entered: 11.2
